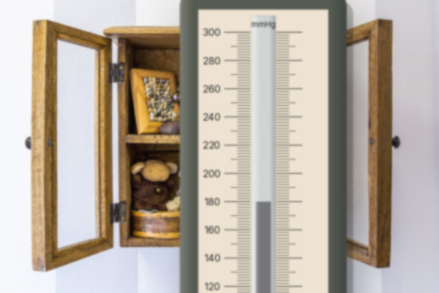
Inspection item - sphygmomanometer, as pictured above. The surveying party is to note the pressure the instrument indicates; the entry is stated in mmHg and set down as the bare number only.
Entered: 180
